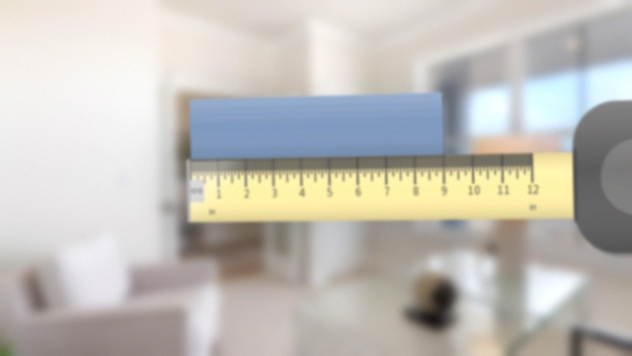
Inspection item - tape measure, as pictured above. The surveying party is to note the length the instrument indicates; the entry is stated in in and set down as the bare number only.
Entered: 9
